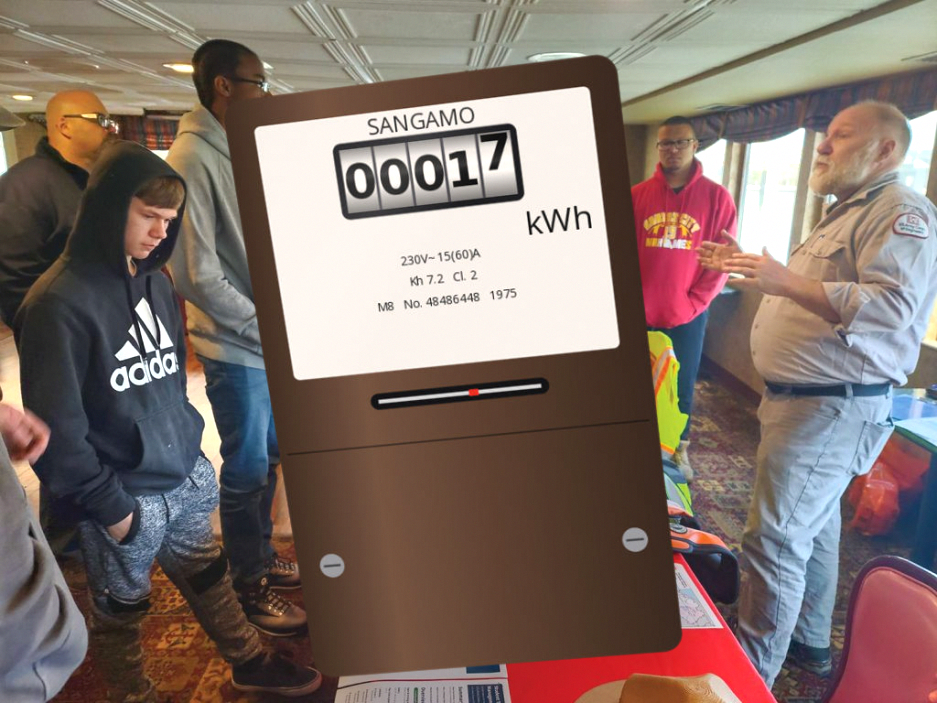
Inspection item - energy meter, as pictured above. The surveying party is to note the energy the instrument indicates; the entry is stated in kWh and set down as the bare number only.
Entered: 17
